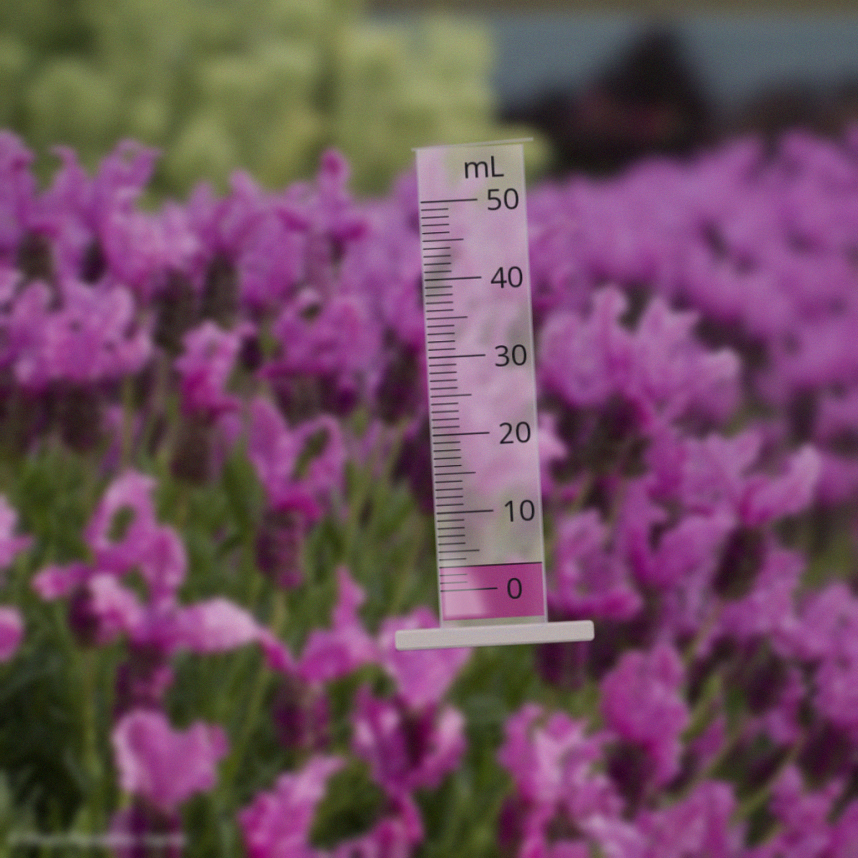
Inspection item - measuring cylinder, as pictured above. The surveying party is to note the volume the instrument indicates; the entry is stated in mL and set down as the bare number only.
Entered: 3
